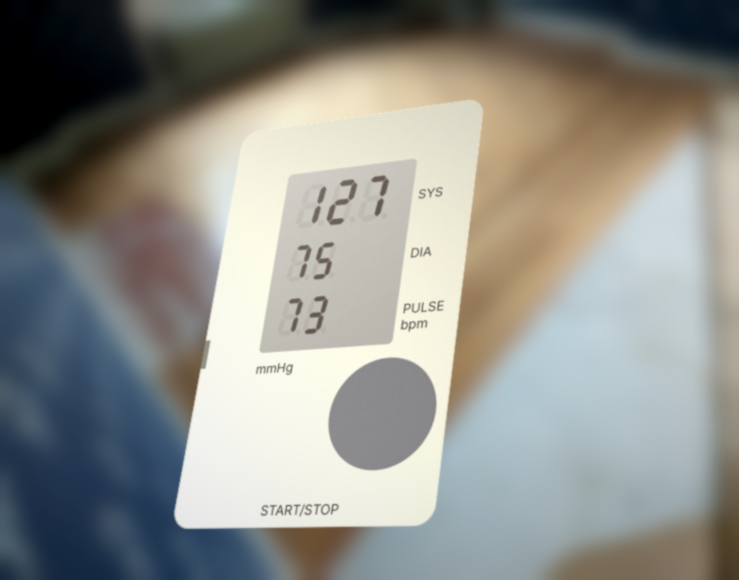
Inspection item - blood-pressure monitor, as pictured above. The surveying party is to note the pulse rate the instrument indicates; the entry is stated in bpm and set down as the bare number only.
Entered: 73
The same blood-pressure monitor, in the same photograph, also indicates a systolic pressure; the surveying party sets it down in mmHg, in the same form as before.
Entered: 127
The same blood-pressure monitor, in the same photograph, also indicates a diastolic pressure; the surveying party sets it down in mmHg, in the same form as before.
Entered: 75
